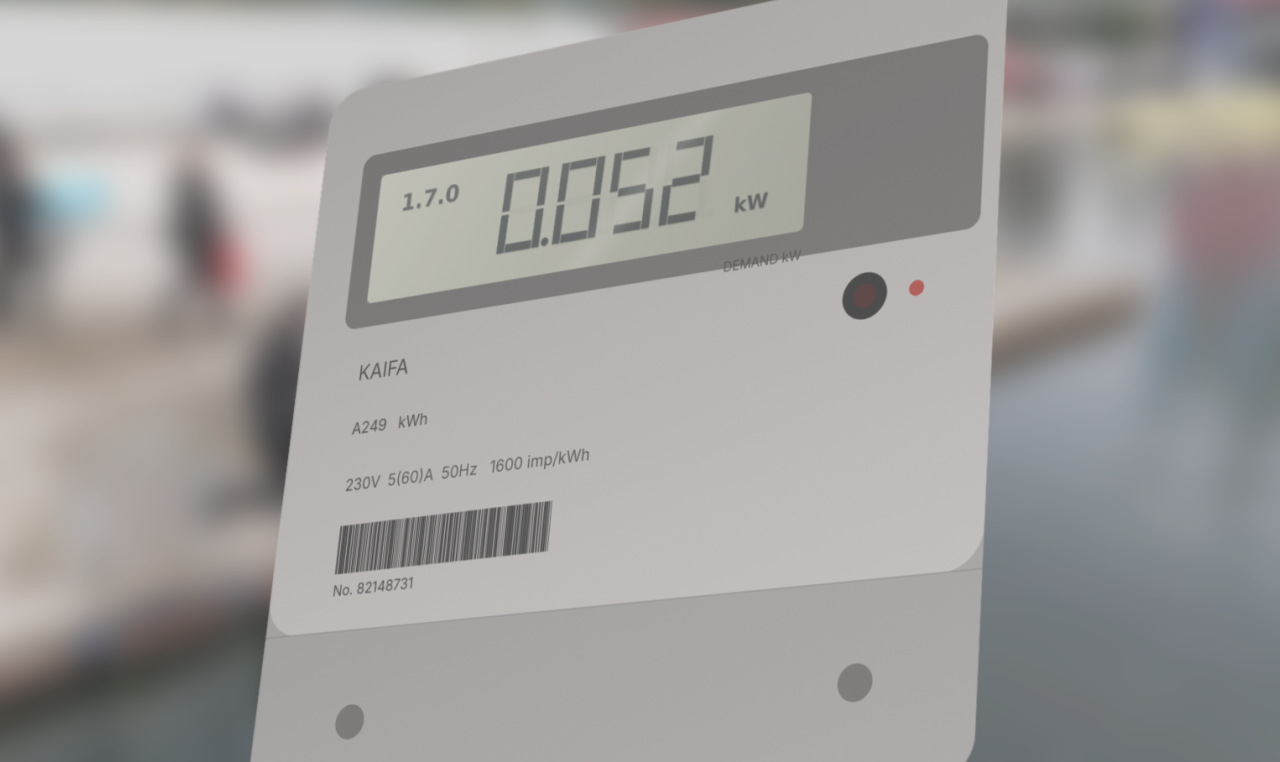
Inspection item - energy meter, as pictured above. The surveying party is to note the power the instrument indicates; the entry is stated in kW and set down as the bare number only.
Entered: 0.052
